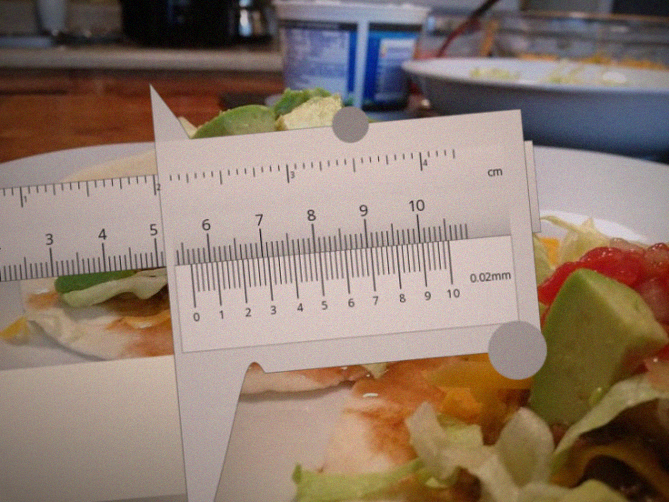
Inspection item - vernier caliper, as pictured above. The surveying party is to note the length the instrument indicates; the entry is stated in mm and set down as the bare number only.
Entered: 56.4
